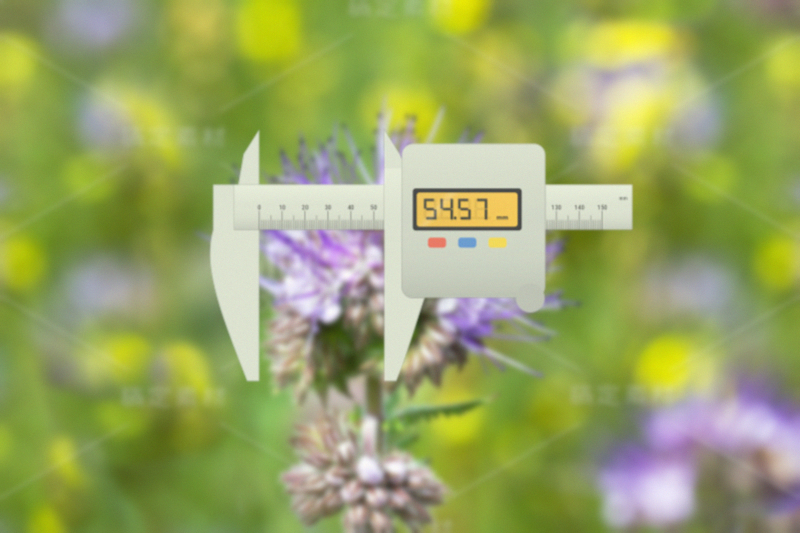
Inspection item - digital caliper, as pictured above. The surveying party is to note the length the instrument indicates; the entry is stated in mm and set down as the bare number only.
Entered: 54.57
